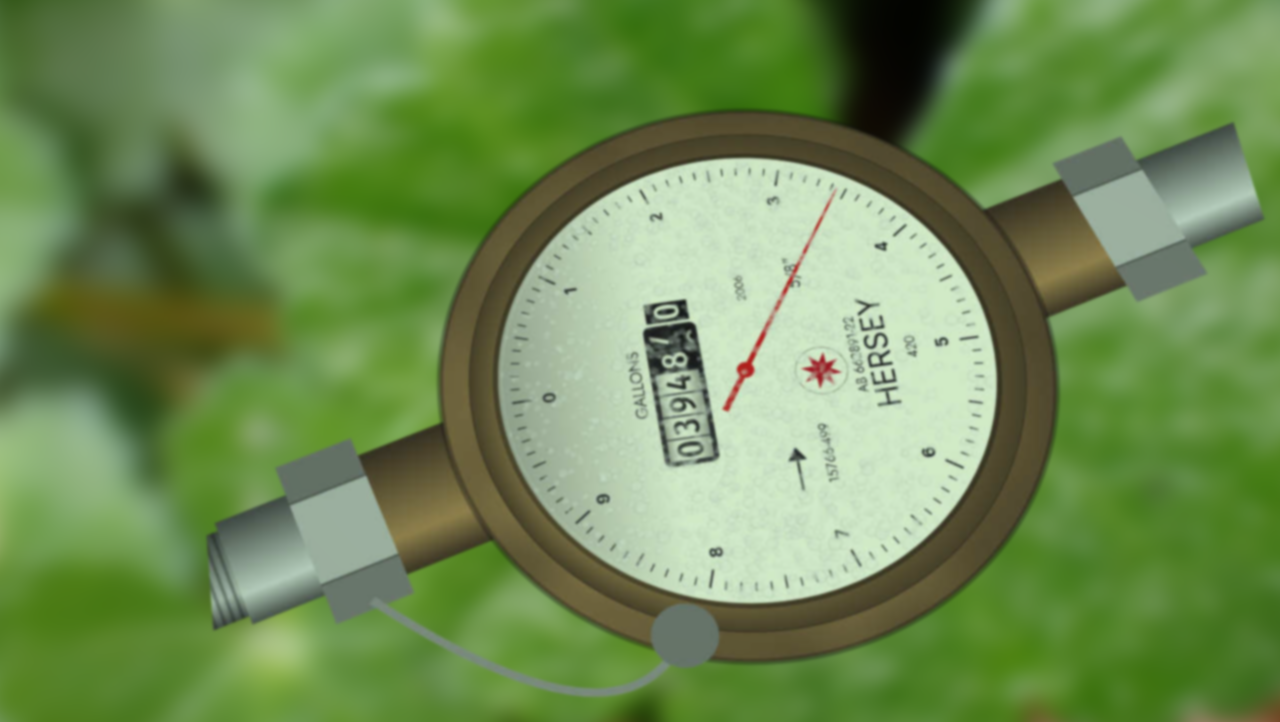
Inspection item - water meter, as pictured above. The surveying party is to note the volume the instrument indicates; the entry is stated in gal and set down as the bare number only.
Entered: 394873.4
